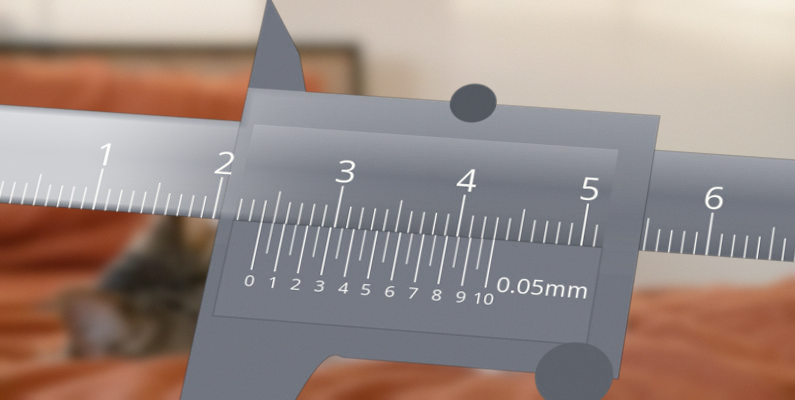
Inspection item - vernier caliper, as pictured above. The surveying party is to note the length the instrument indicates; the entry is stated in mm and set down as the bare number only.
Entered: 24.0
